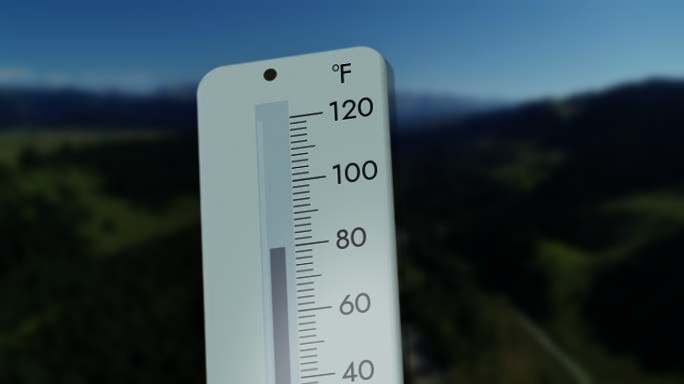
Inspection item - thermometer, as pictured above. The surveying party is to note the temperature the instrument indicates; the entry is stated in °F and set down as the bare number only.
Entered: 80
